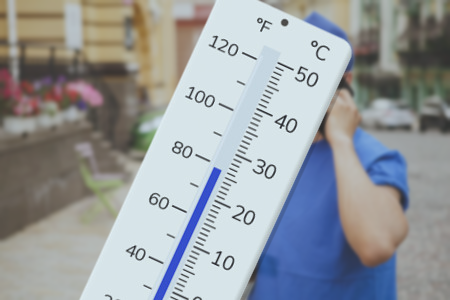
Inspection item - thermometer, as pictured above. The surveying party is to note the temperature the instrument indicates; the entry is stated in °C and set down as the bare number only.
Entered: 26
